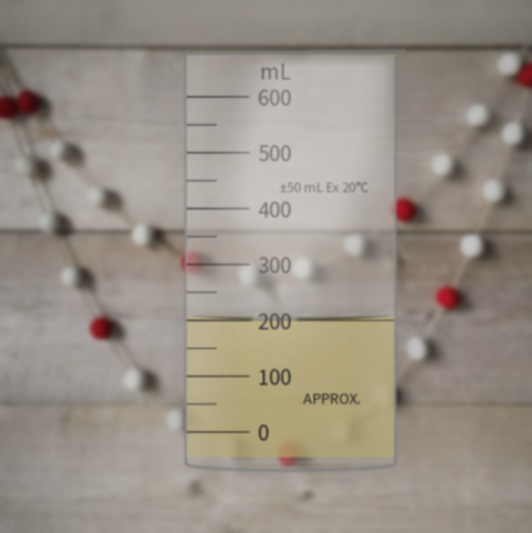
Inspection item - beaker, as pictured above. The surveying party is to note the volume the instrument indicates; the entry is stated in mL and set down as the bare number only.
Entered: 200
